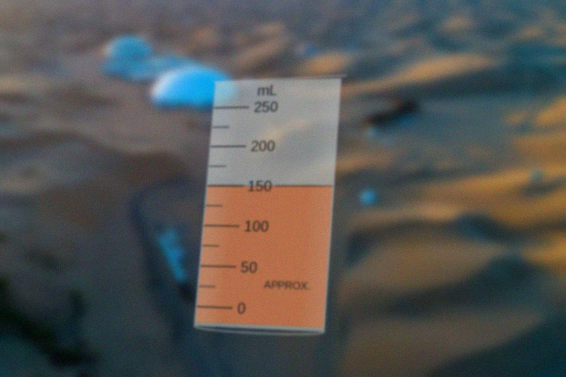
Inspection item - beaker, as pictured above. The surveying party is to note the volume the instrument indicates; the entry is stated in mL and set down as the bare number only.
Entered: 150
